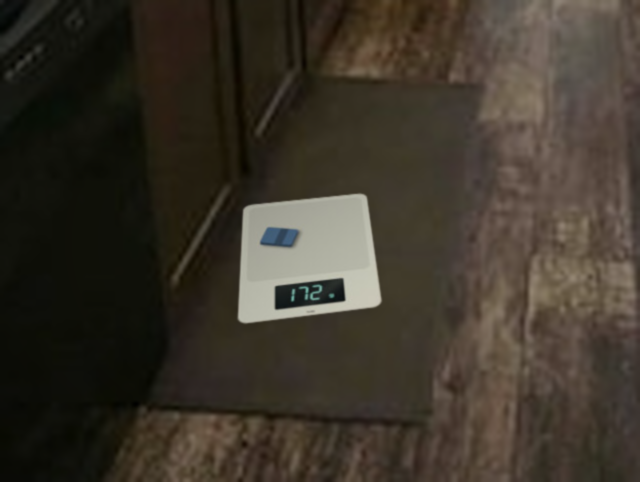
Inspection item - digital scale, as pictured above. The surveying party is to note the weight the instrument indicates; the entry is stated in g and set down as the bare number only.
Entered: 172
